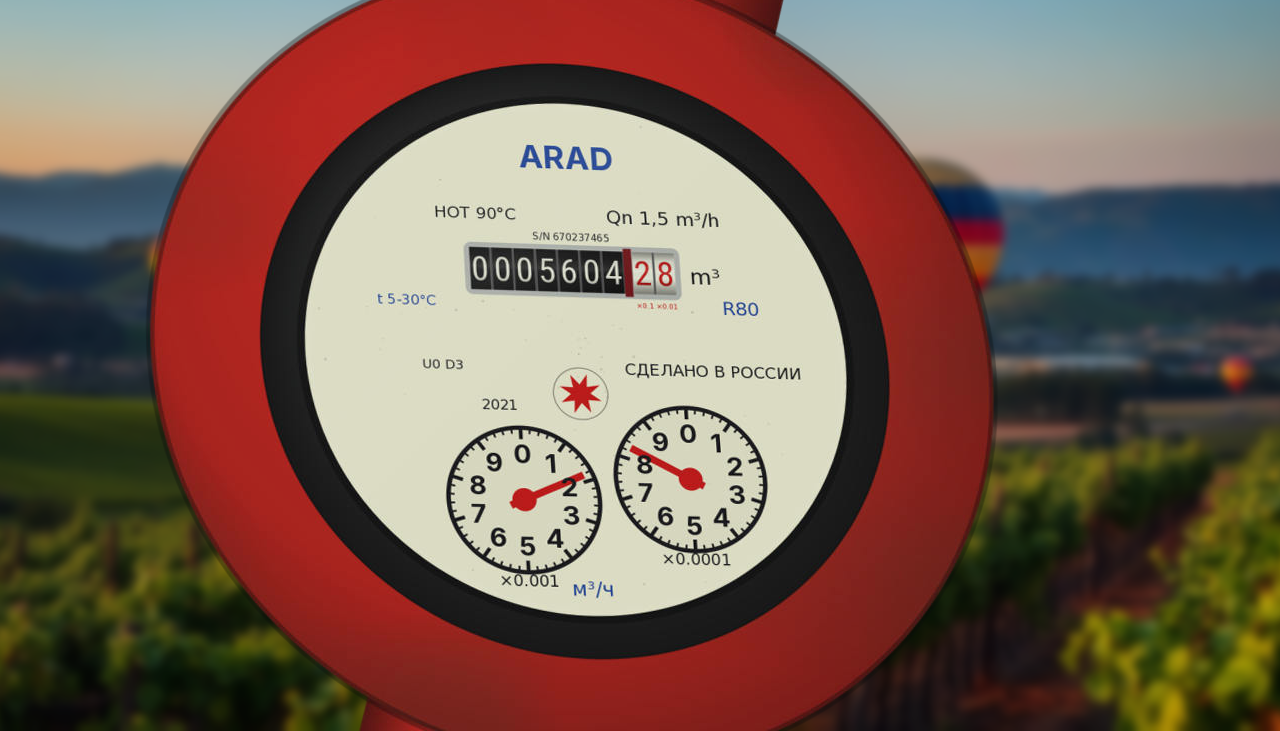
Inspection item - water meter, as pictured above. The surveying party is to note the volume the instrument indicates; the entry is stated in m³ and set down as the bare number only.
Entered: 5604.2818
